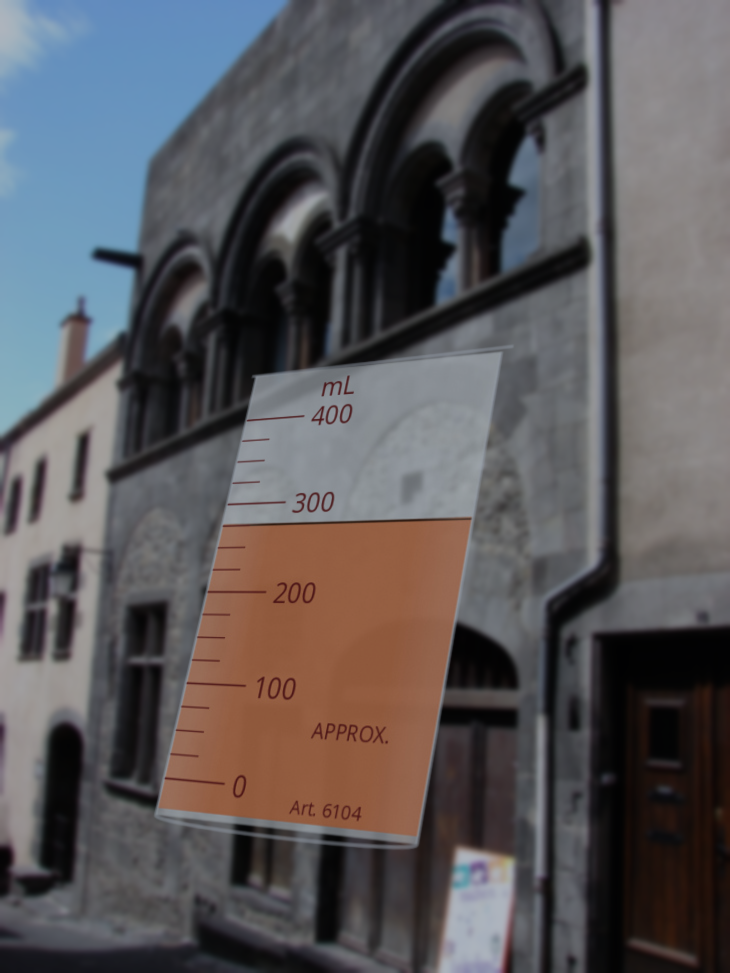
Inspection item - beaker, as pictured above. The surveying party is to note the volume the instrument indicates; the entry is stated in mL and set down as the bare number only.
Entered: 275
